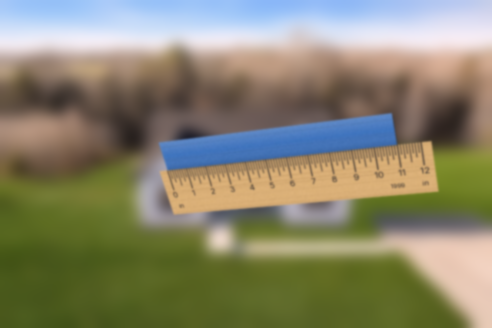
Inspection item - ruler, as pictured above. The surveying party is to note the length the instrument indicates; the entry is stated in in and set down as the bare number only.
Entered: 11
